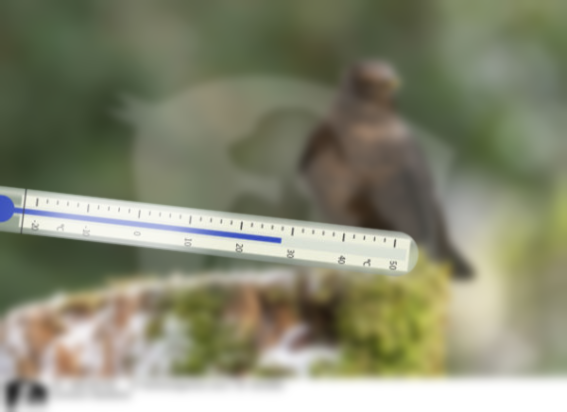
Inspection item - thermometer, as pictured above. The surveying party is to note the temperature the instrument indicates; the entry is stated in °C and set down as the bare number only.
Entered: 28
